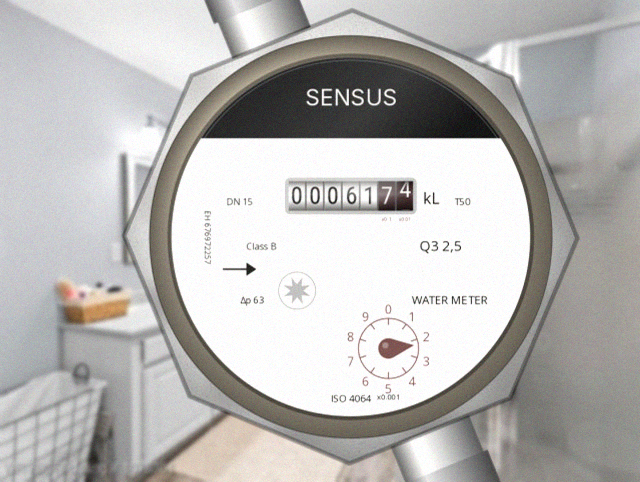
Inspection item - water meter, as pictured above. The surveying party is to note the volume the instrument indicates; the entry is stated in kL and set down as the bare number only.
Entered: 61.742
